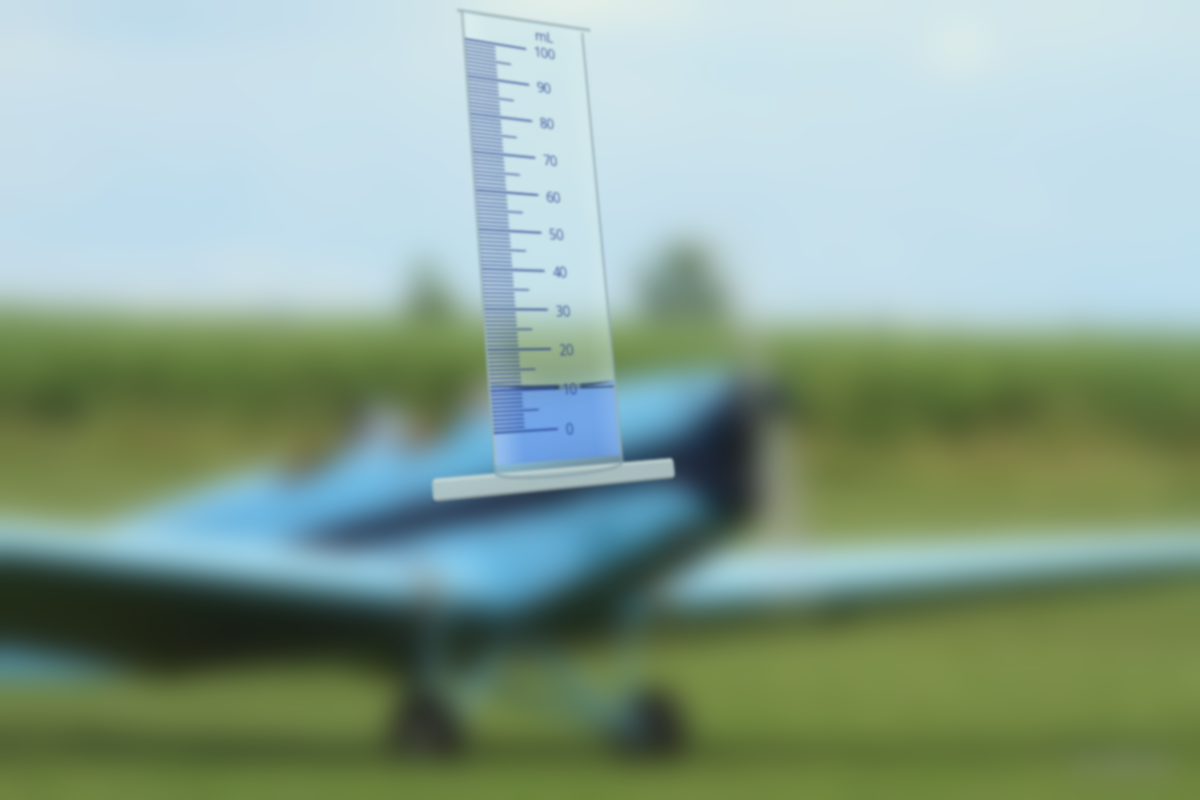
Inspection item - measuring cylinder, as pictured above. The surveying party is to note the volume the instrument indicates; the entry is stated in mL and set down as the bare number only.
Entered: 10
